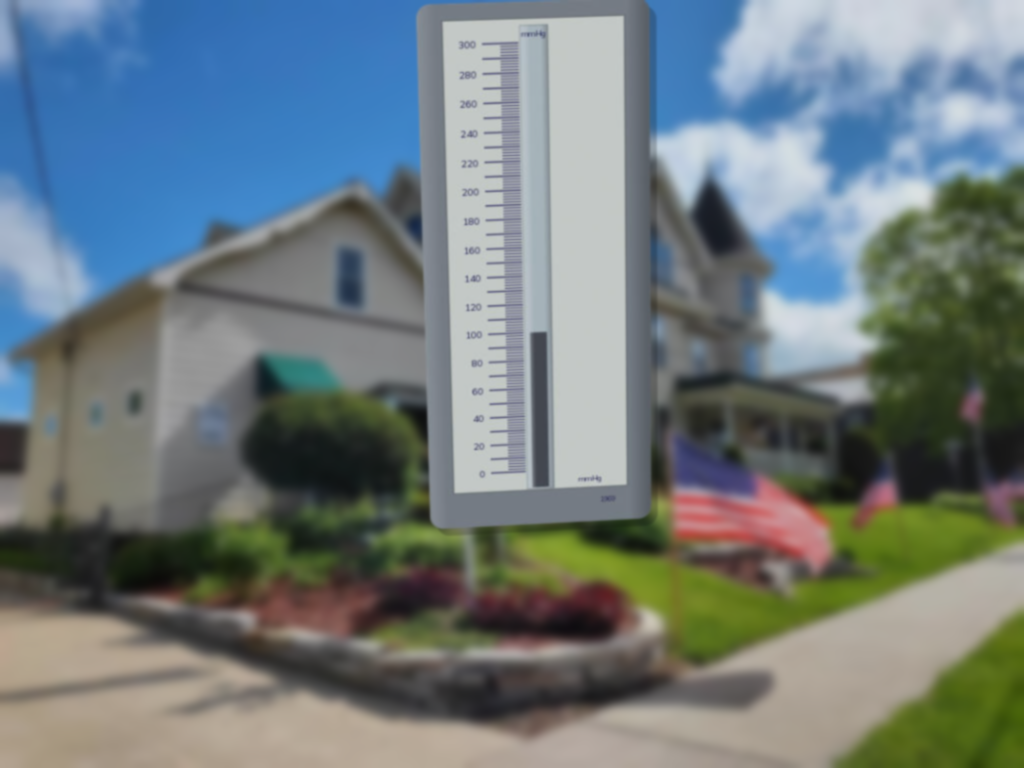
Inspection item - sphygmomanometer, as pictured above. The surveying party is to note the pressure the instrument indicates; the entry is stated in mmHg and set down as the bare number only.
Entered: 100
